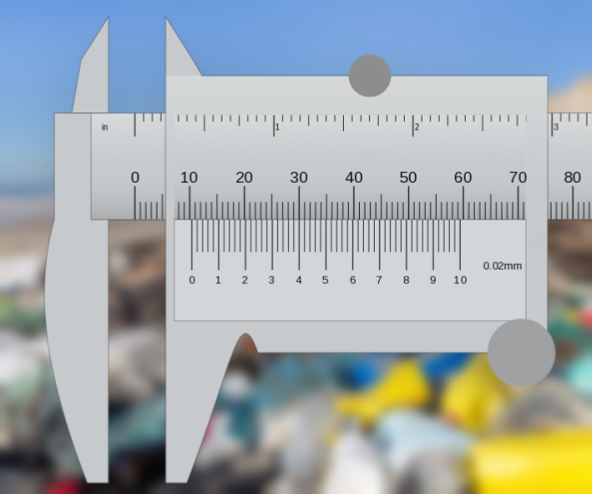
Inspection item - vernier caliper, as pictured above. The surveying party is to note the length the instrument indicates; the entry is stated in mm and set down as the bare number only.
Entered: 10.4
